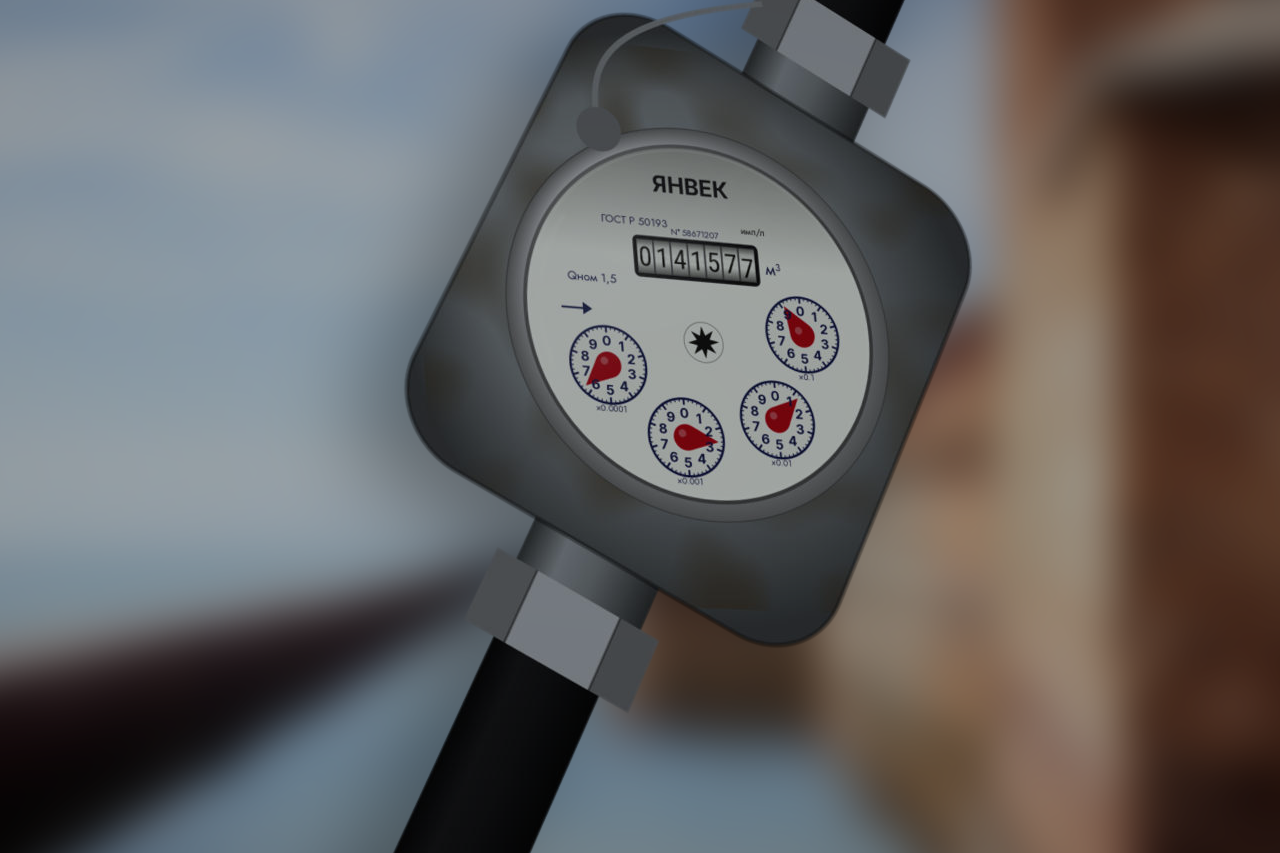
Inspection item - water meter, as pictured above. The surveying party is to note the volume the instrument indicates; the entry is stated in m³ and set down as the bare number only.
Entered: 141576.9126
